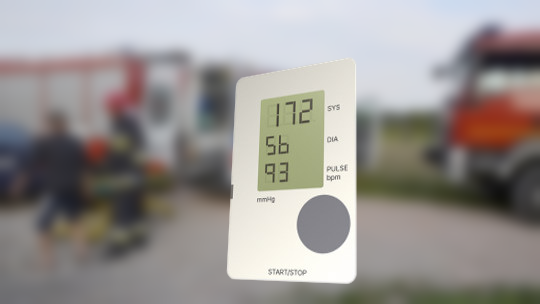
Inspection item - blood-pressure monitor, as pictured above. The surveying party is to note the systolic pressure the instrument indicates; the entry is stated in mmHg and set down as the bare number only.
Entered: 172
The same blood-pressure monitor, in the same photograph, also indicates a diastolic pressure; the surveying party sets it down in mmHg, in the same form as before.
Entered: 56
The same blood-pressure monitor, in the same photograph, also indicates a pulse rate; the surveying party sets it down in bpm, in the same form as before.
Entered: 93
